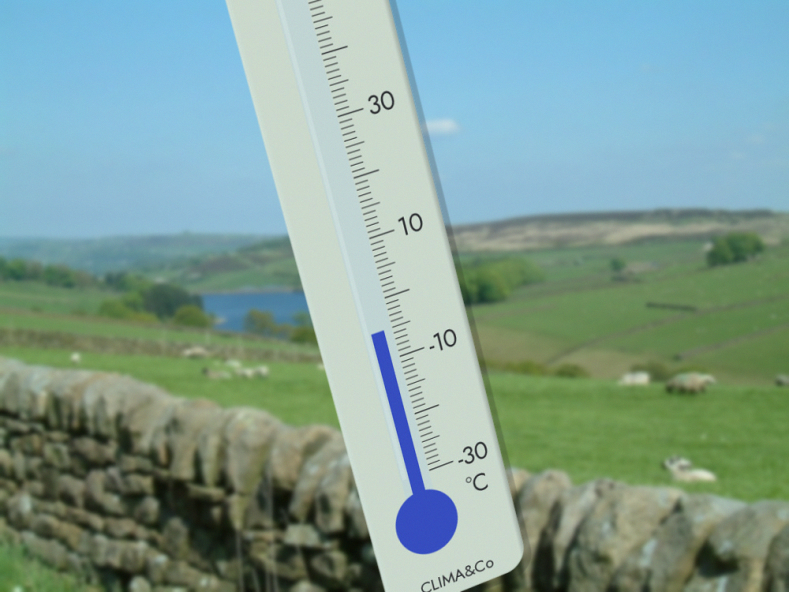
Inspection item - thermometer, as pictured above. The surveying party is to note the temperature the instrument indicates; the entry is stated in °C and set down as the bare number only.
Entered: -5
